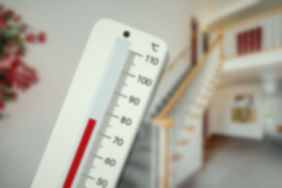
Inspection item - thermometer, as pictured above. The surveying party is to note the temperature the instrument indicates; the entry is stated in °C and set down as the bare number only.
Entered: 75
